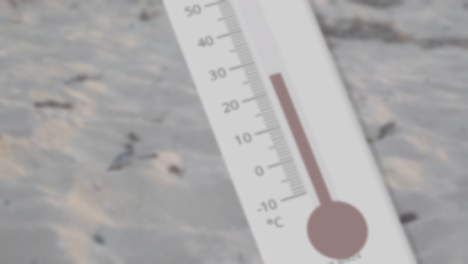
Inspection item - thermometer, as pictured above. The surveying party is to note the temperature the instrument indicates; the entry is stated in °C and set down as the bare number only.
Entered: 25
